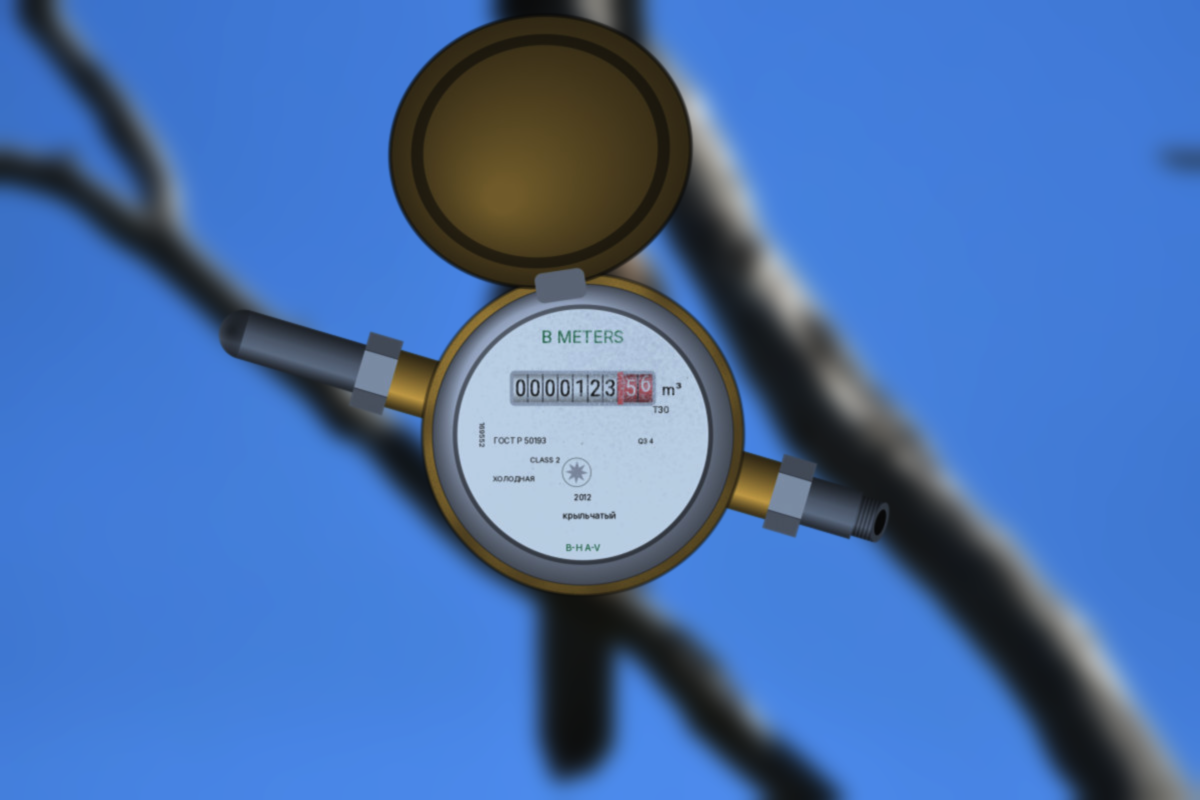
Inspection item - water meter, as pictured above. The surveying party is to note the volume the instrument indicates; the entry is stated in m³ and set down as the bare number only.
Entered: 123.56
